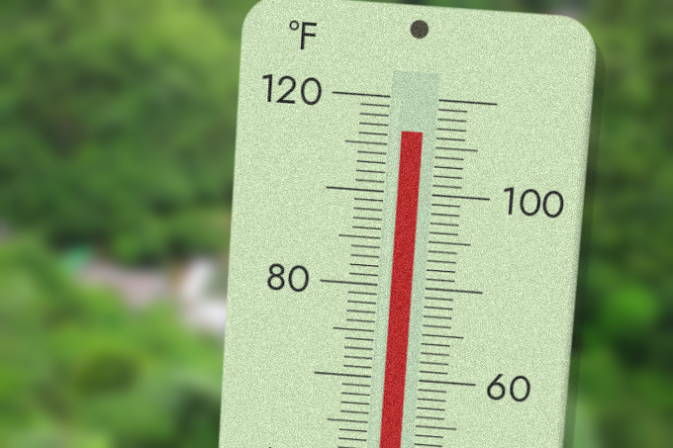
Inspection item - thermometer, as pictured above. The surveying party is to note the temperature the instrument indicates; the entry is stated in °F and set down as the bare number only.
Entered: 113
